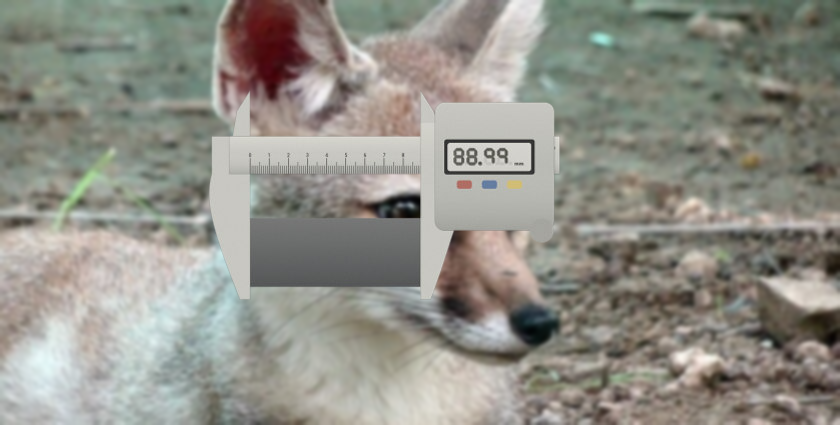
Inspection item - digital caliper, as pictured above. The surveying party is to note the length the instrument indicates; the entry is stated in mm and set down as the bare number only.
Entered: 88.99
